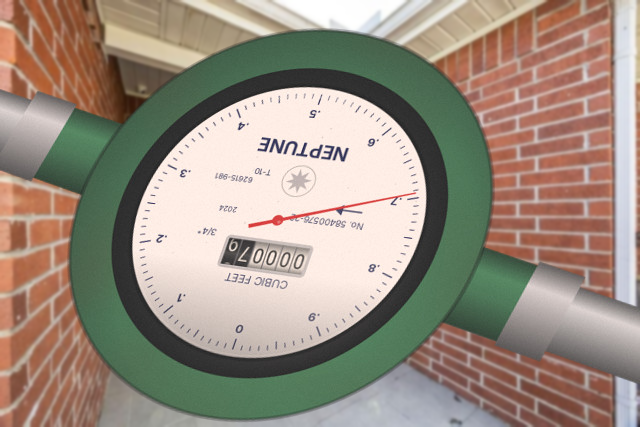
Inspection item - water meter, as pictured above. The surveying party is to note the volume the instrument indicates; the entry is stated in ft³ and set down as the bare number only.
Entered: 78.69
